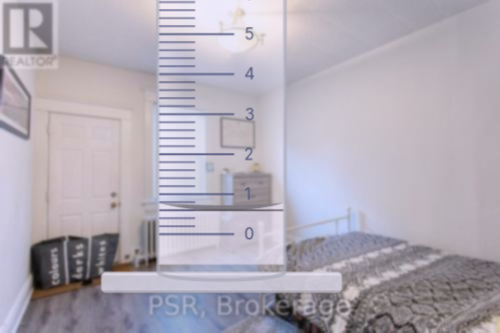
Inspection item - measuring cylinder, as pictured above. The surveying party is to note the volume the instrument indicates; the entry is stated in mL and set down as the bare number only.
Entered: 0.6
